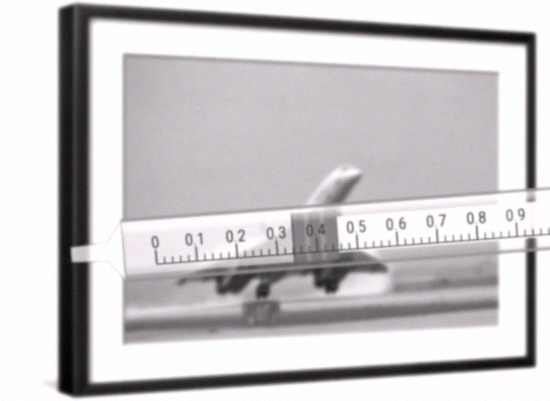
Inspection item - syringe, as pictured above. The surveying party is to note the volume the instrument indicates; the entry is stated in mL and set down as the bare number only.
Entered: 0.34
